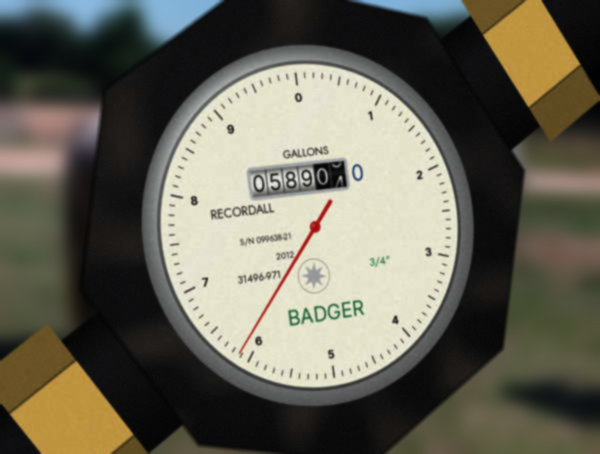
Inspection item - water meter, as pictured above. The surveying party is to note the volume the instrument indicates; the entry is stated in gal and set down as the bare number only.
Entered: 589036.1
